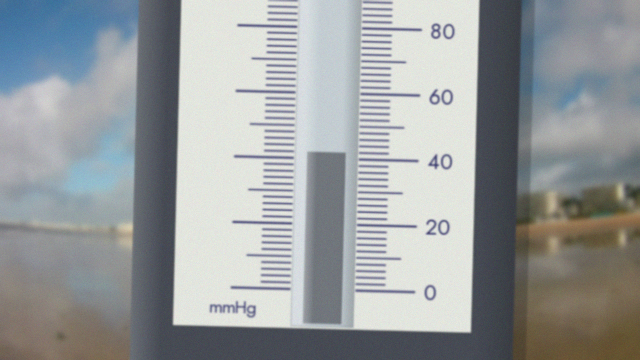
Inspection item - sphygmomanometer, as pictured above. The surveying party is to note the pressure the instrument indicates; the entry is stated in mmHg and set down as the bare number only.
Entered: 42
